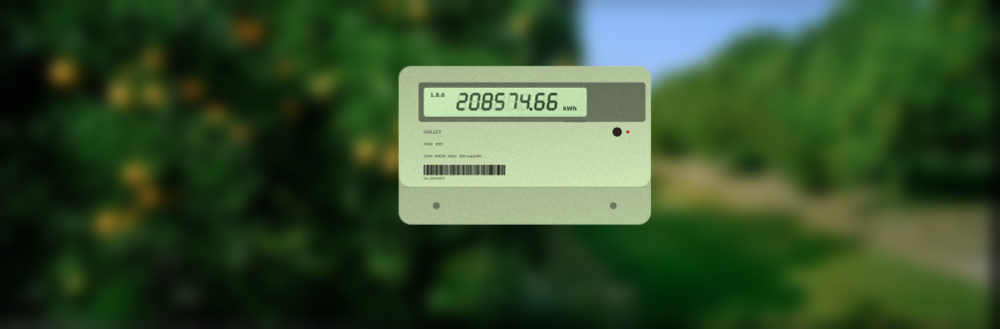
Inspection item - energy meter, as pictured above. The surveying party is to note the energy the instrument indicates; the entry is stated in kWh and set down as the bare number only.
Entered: 208574.66
